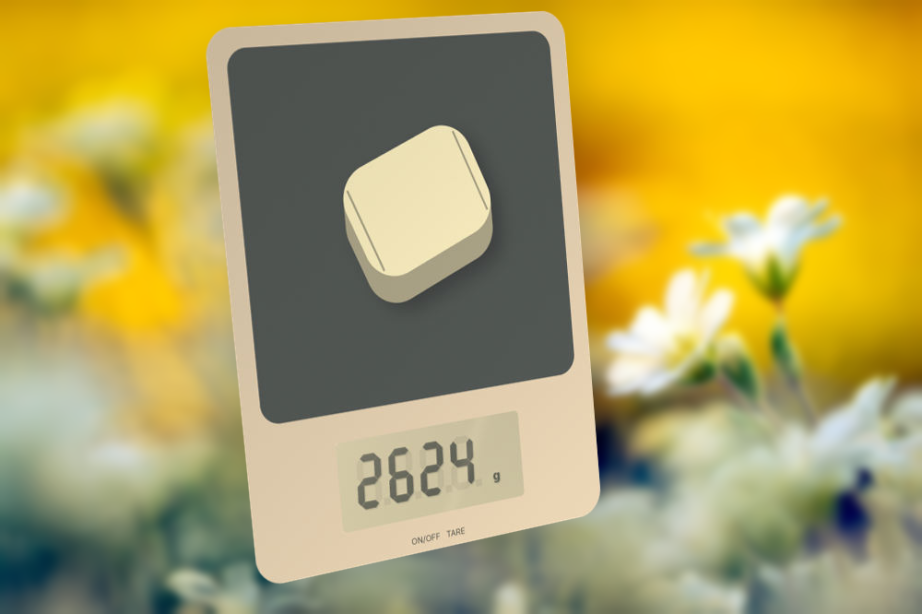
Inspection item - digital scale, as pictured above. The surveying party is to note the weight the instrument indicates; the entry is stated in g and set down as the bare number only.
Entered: 2624
